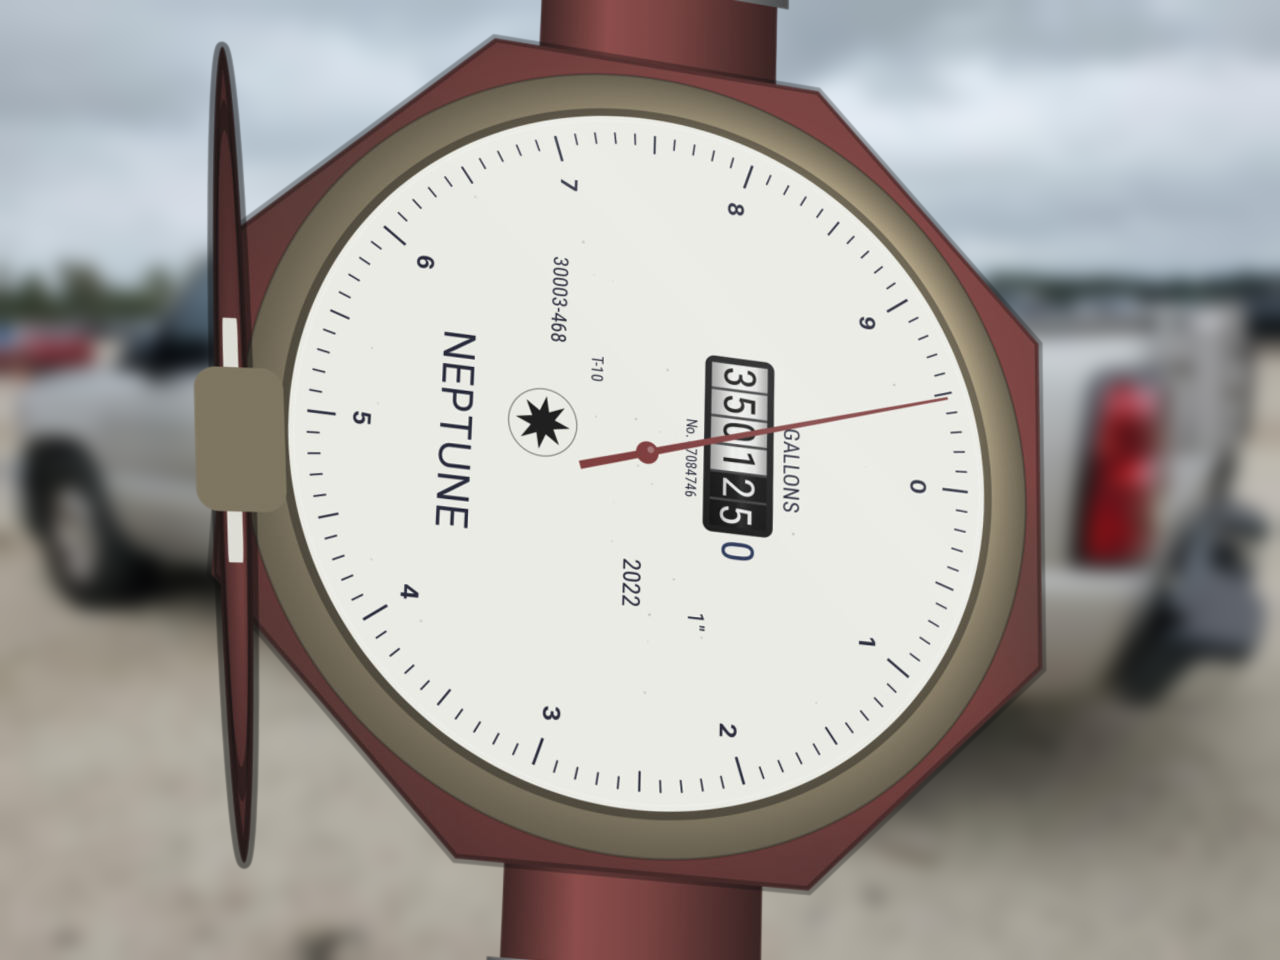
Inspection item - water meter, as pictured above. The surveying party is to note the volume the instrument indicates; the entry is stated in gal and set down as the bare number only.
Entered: 3501249.5
